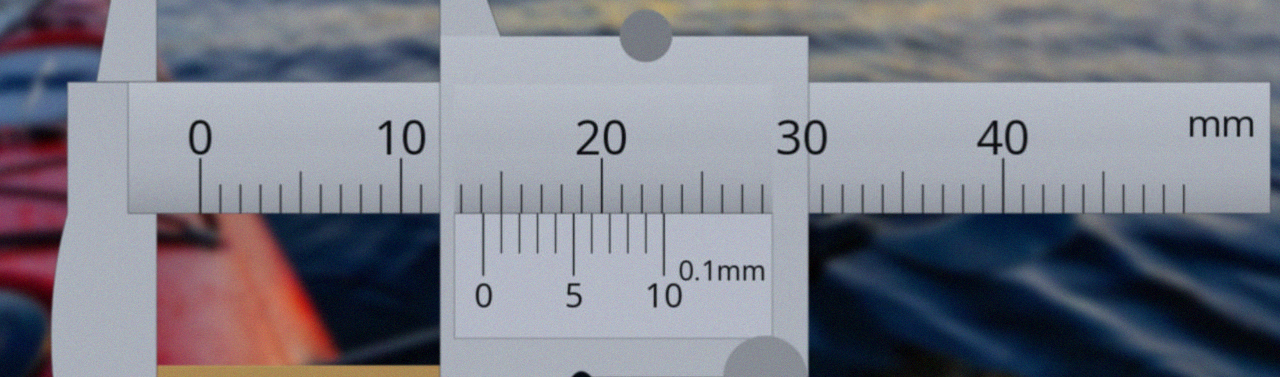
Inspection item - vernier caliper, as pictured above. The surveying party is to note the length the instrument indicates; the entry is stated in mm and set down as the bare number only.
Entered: 14.1
